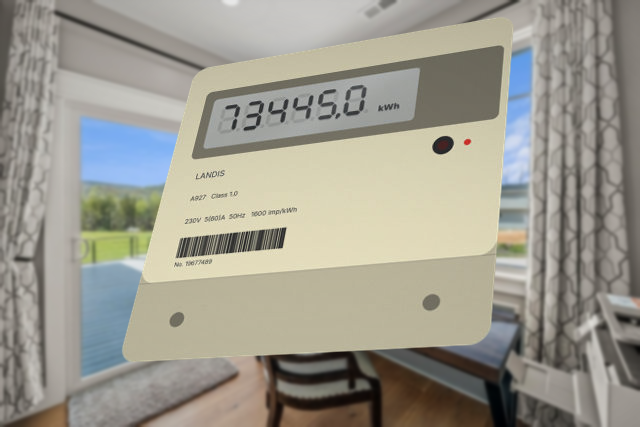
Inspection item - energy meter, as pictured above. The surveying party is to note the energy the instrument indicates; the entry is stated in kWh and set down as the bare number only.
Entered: 73445.0
